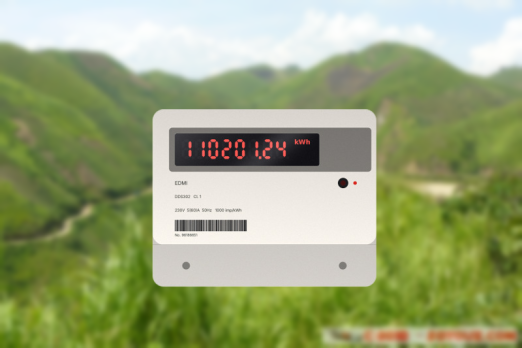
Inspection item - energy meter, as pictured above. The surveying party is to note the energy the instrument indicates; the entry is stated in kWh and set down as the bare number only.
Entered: 110201.24
